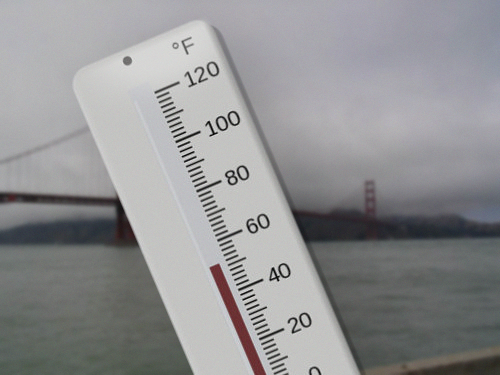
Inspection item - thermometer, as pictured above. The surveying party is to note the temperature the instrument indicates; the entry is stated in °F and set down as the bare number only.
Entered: 52
